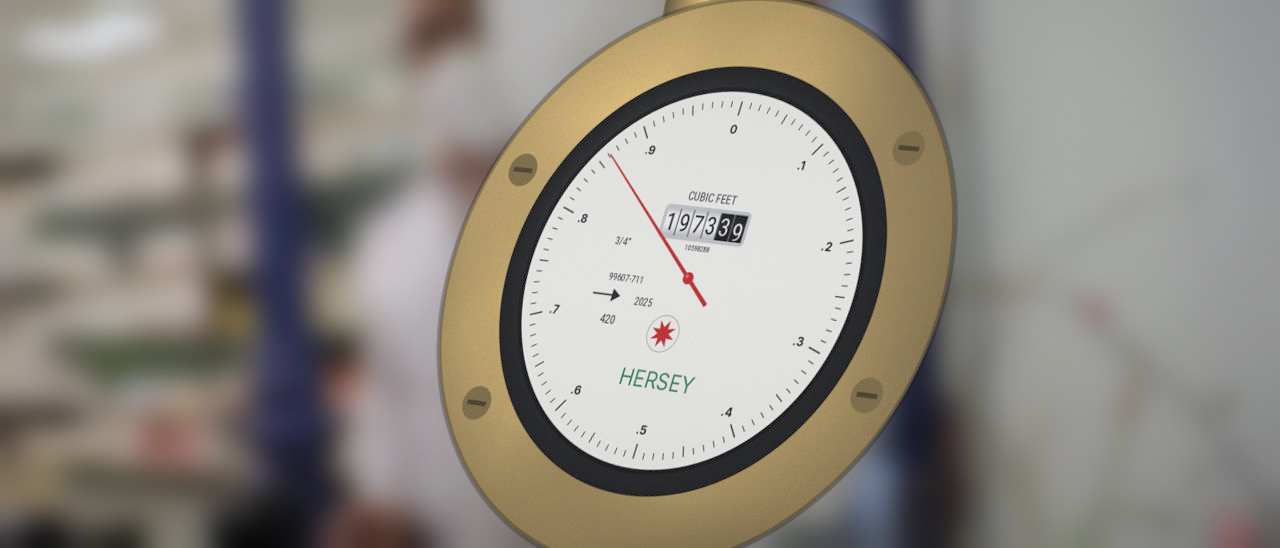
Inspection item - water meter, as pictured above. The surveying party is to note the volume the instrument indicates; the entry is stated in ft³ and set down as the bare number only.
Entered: 197338.86
